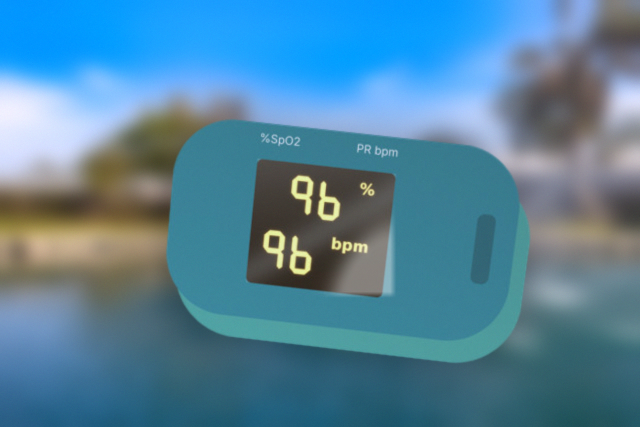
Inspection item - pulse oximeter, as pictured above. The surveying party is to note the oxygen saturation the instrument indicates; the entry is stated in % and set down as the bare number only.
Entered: 96
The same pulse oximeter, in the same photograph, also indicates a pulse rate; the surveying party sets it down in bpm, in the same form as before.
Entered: 96
